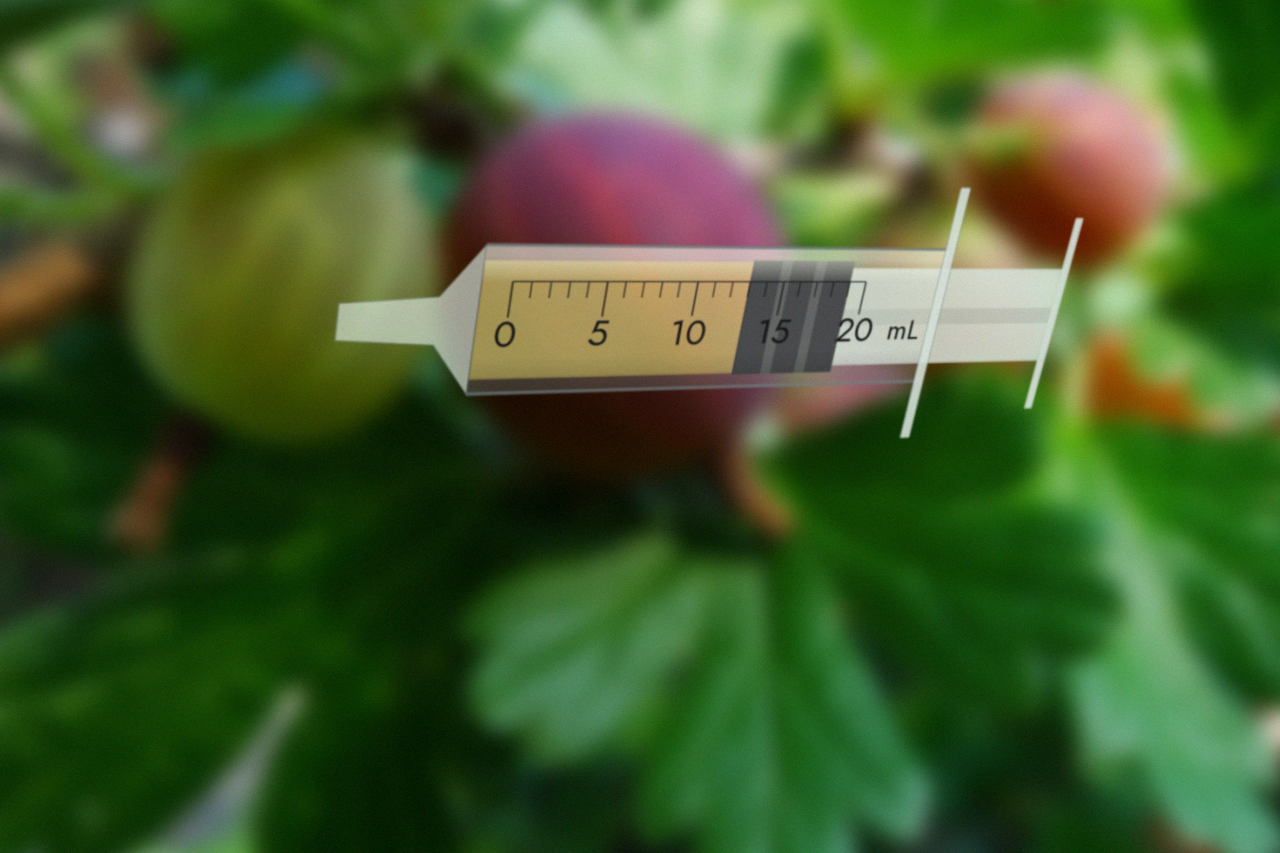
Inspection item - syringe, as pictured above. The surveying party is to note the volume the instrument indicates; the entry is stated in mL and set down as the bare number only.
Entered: 13
